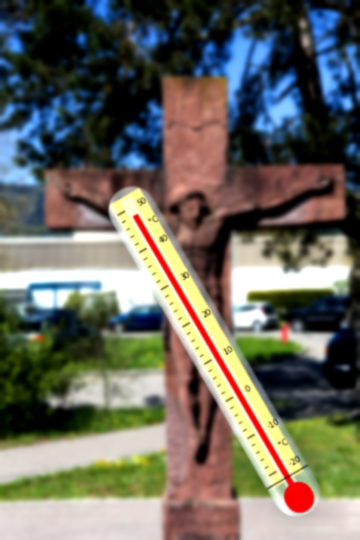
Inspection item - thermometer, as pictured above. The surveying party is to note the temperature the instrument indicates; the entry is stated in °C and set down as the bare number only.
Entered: 48
